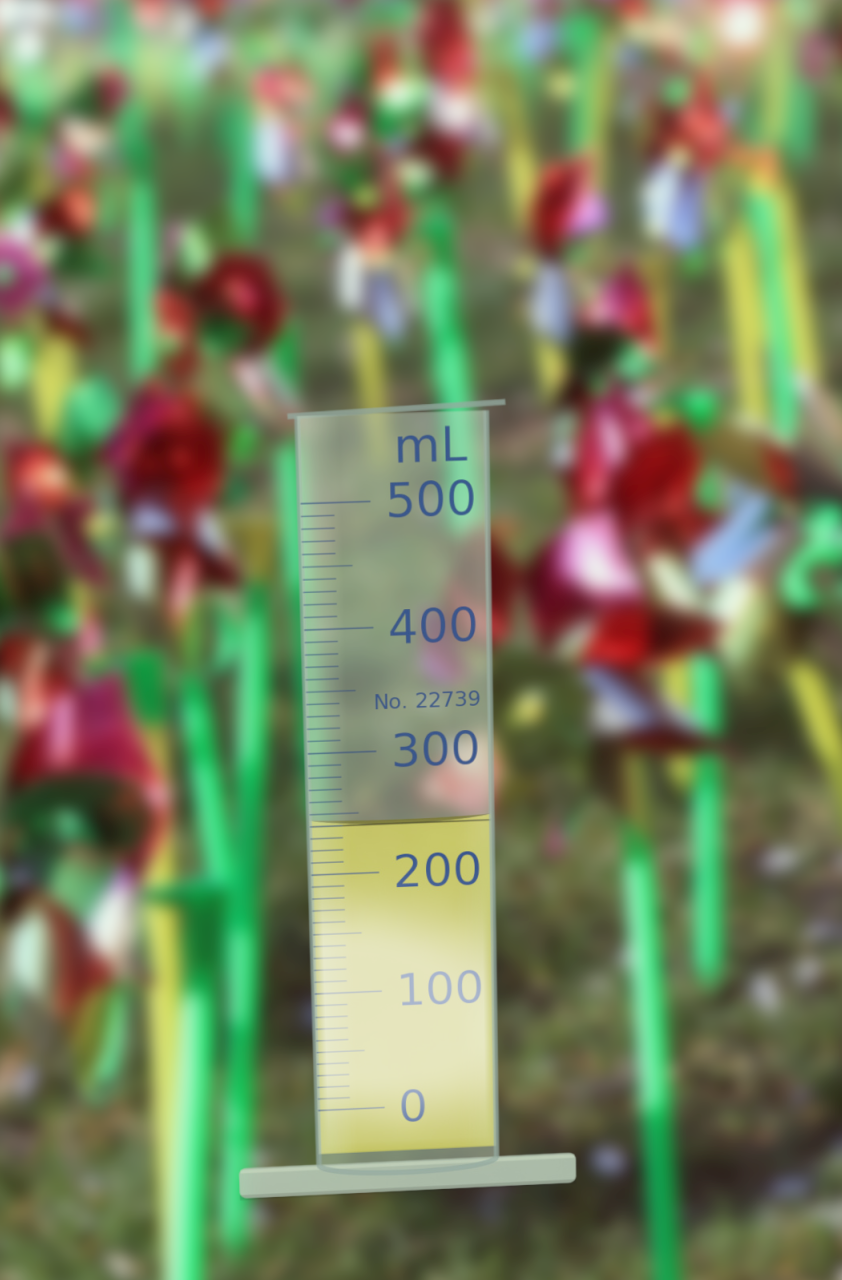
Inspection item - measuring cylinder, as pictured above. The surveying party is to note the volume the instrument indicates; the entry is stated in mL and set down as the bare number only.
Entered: 240
